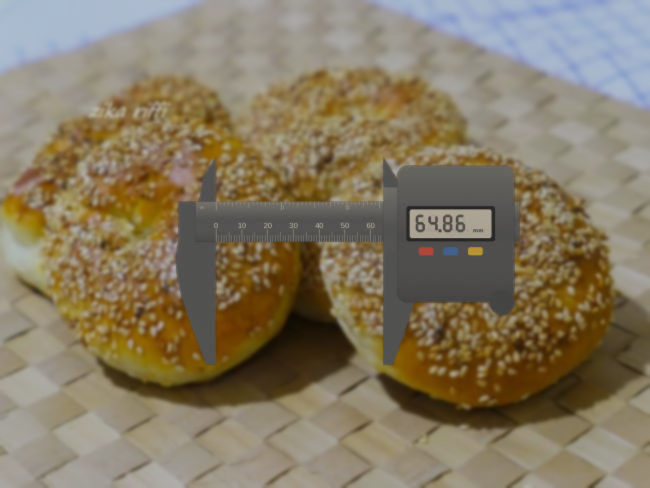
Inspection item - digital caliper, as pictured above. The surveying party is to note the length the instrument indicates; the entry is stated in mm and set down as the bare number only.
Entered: 64.86
